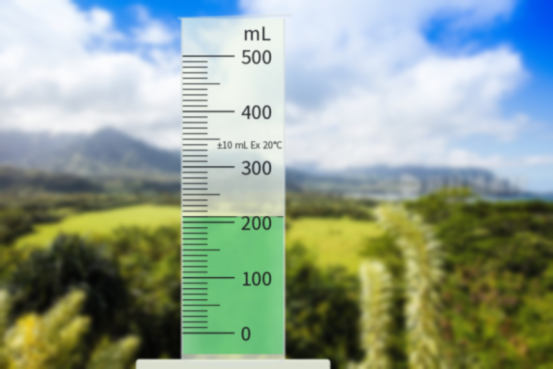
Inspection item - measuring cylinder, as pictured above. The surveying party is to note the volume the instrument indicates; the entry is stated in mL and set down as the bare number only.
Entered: 210
